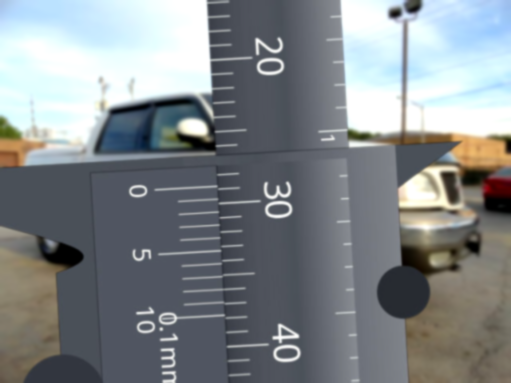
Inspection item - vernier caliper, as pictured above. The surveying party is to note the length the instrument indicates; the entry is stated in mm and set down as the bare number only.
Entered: 28.8
